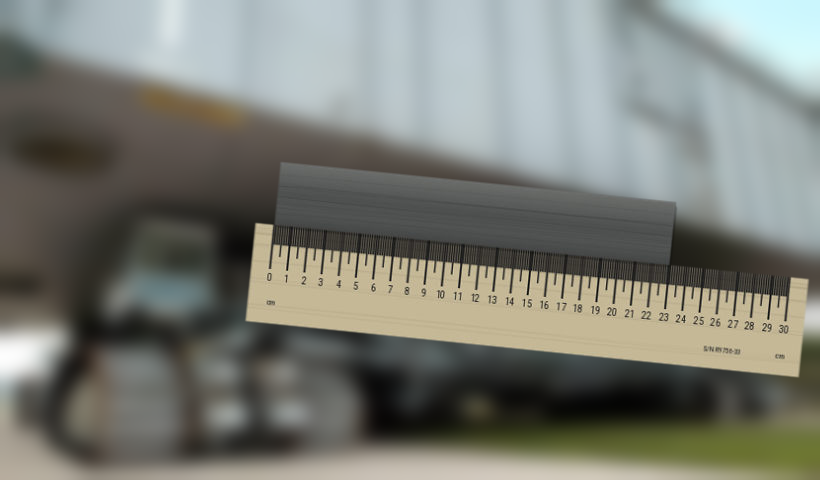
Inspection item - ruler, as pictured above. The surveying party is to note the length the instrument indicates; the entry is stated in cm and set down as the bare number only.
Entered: 23
